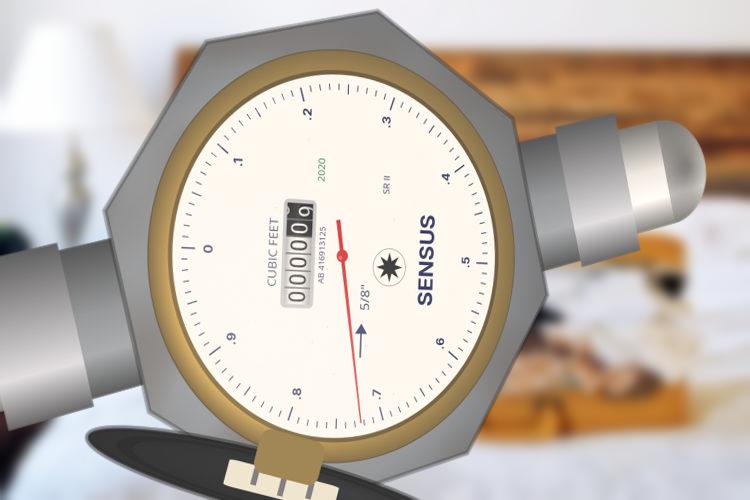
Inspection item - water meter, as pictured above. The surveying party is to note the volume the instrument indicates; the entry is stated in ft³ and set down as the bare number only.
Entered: 8.72
